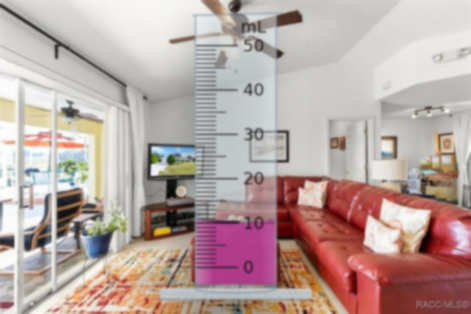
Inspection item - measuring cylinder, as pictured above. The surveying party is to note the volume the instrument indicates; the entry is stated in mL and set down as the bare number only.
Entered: 10
